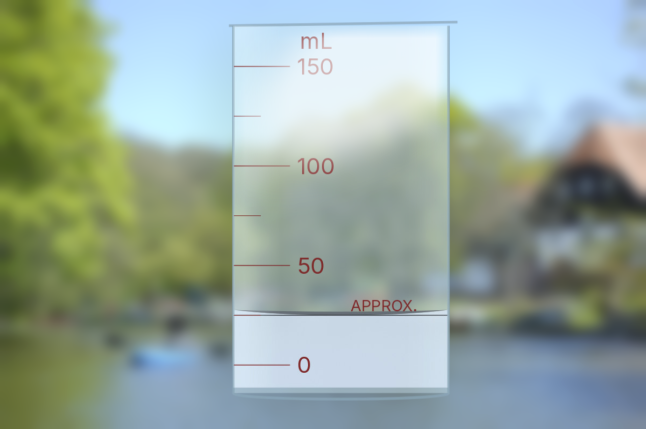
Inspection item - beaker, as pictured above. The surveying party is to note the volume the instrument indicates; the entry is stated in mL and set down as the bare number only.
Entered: 25
